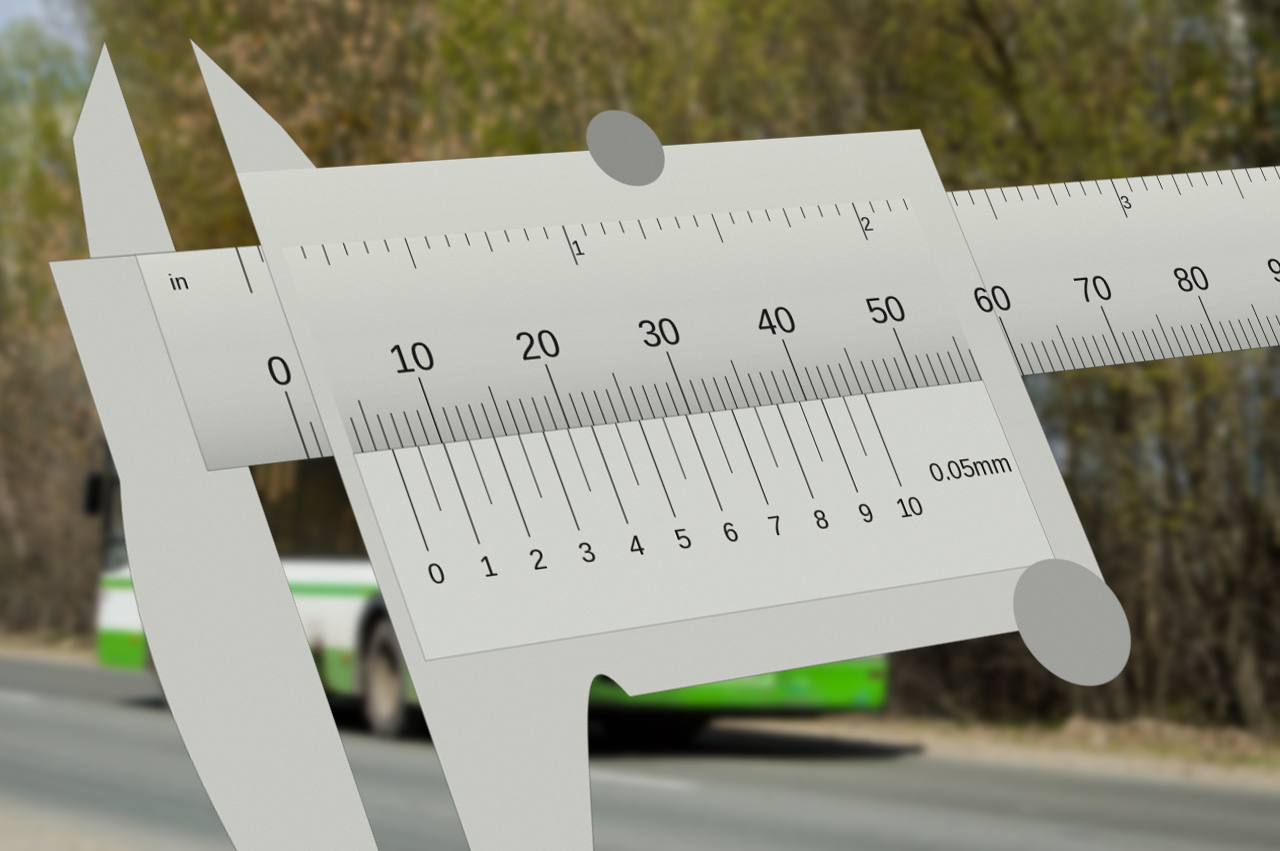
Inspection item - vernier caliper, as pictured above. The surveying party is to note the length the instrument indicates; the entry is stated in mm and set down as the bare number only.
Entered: 6.2
